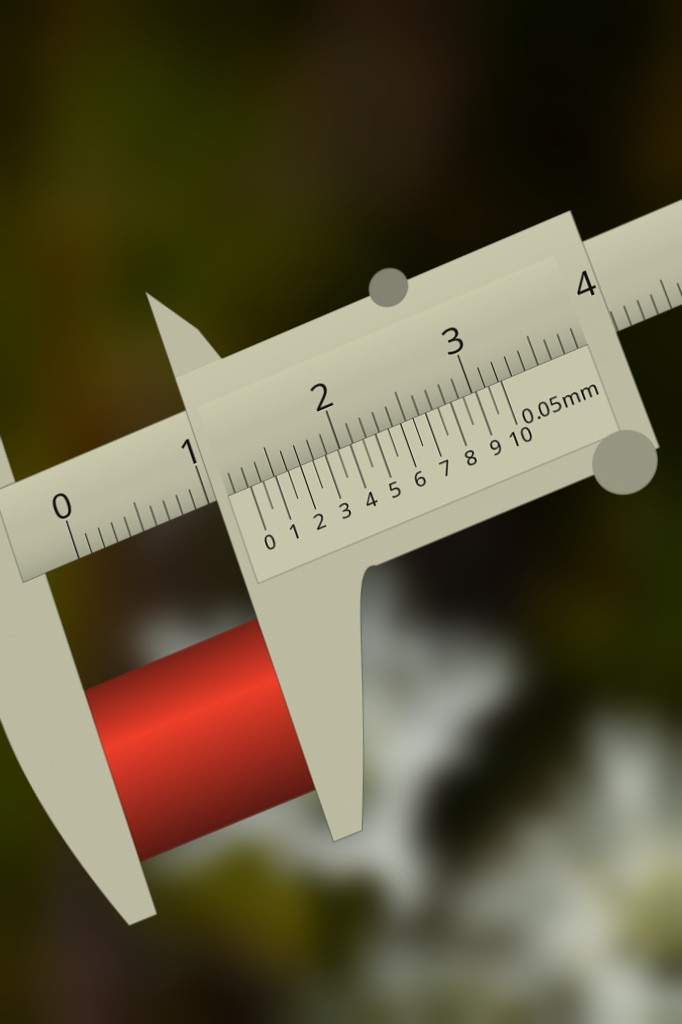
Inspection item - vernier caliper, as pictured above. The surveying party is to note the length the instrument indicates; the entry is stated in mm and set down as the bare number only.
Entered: 13.2
